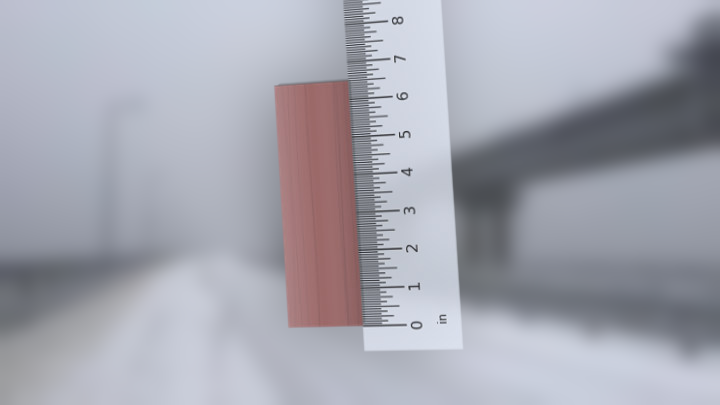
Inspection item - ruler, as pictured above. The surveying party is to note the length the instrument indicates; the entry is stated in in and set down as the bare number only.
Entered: 6.5
